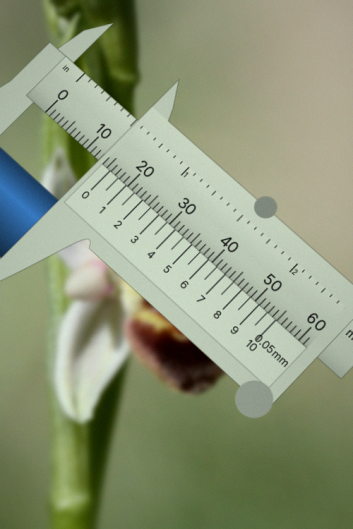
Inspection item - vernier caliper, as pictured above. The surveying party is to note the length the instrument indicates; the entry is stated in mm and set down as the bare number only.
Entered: 15.8
